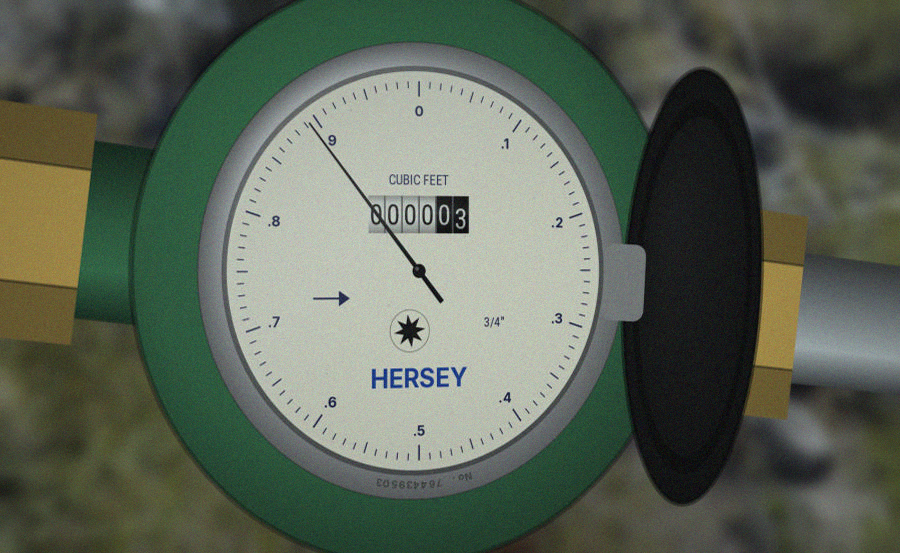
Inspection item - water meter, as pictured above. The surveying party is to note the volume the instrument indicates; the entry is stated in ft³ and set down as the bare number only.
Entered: 2.89
